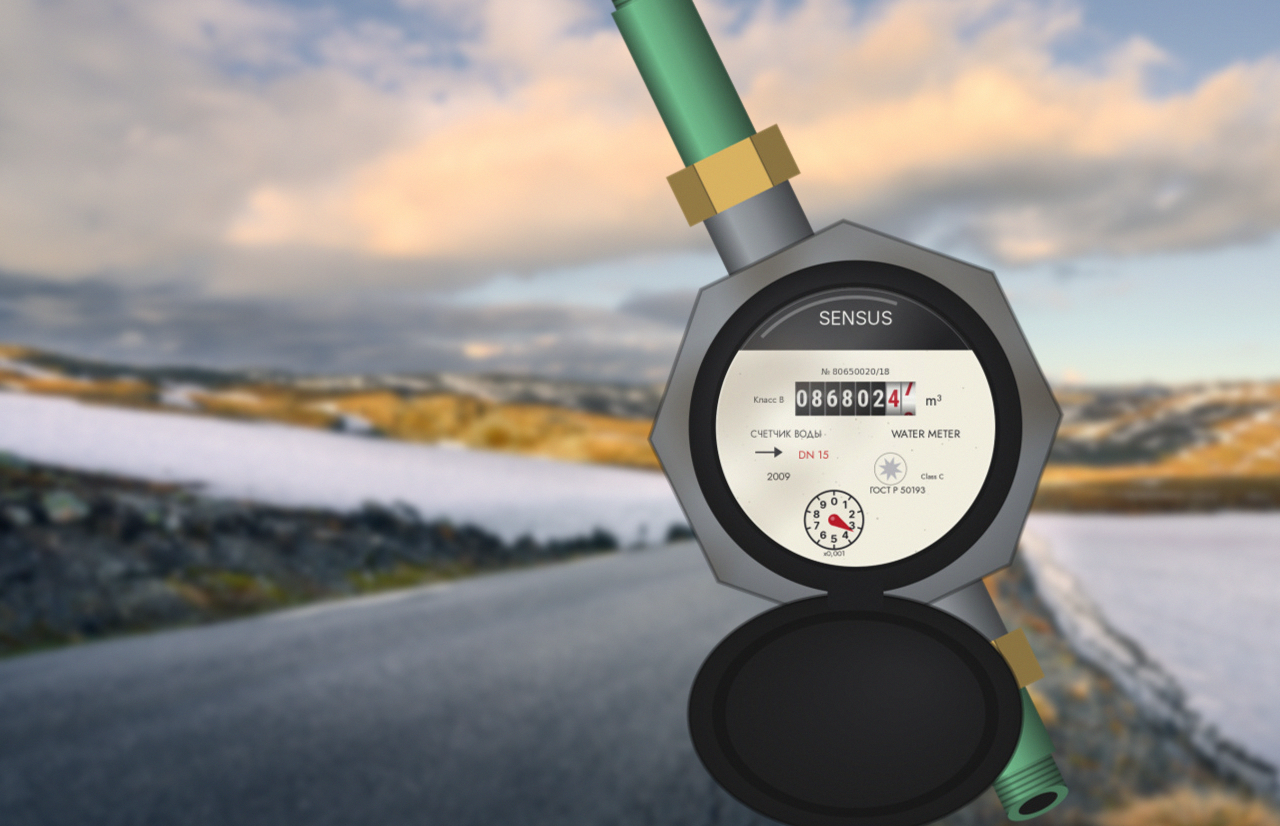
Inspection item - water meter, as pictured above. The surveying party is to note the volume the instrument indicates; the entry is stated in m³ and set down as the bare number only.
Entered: 86802.473
